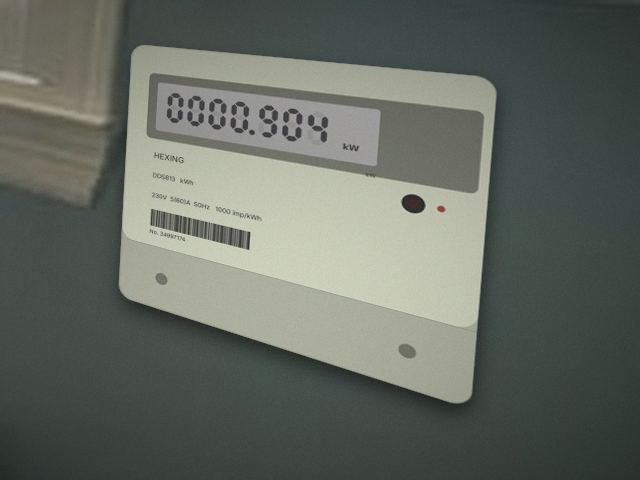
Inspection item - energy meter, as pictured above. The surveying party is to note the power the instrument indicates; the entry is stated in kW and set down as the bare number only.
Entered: 0.904
